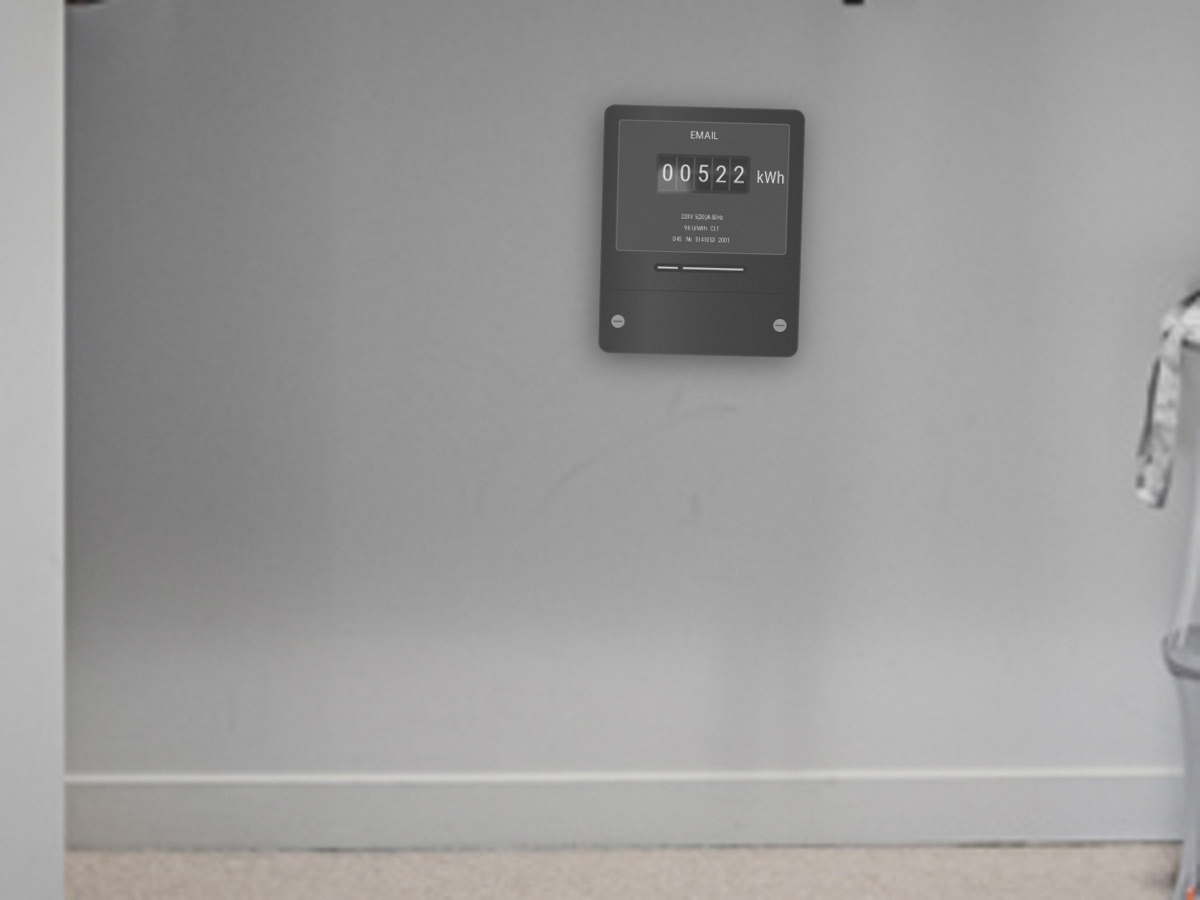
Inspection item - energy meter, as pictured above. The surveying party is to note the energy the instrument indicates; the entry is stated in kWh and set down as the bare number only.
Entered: 522
